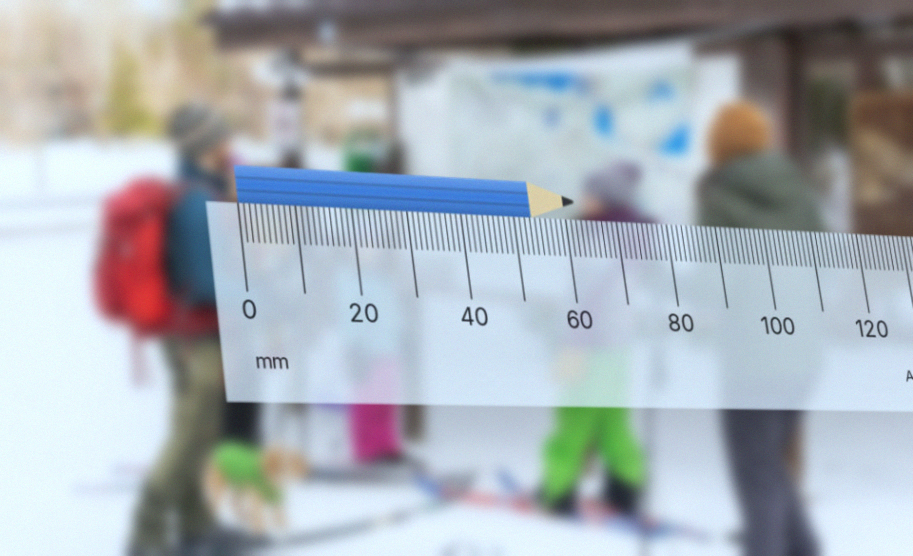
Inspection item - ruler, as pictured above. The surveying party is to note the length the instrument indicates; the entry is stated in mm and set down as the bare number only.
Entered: 62
